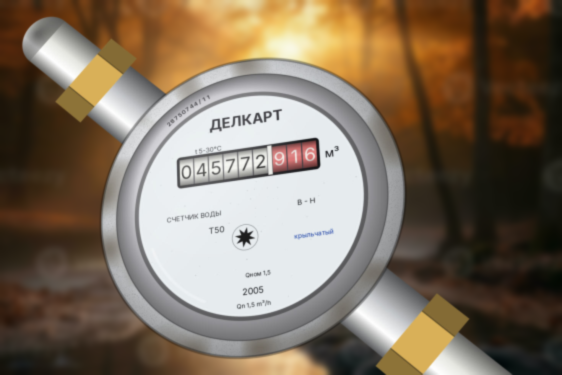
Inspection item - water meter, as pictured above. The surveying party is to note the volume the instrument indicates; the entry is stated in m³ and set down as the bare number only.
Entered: 45772.916
